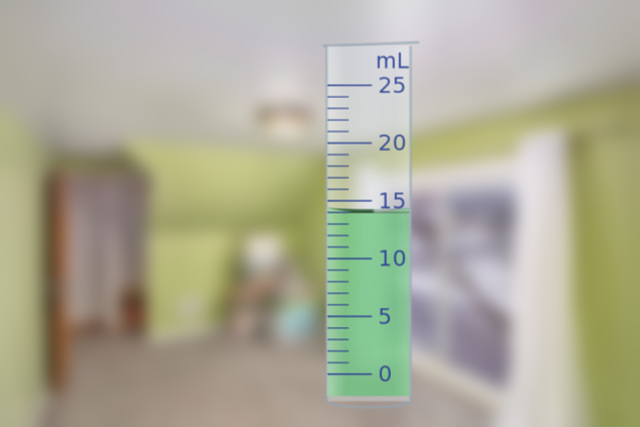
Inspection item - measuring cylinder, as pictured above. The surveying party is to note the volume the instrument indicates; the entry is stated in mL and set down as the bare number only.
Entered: 14
